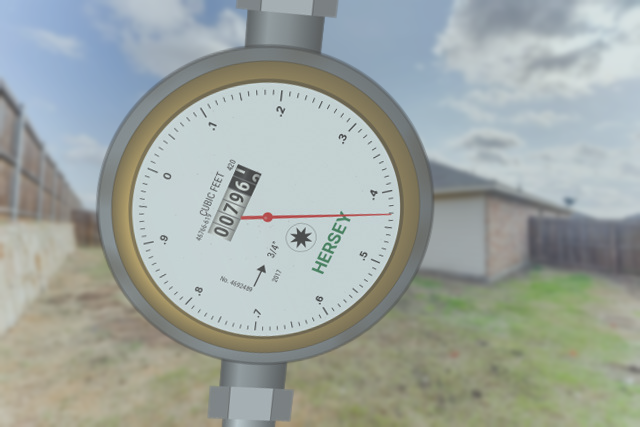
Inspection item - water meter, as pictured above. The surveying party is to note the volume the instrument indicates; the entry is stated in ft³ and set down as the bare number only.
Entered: 7961.43
